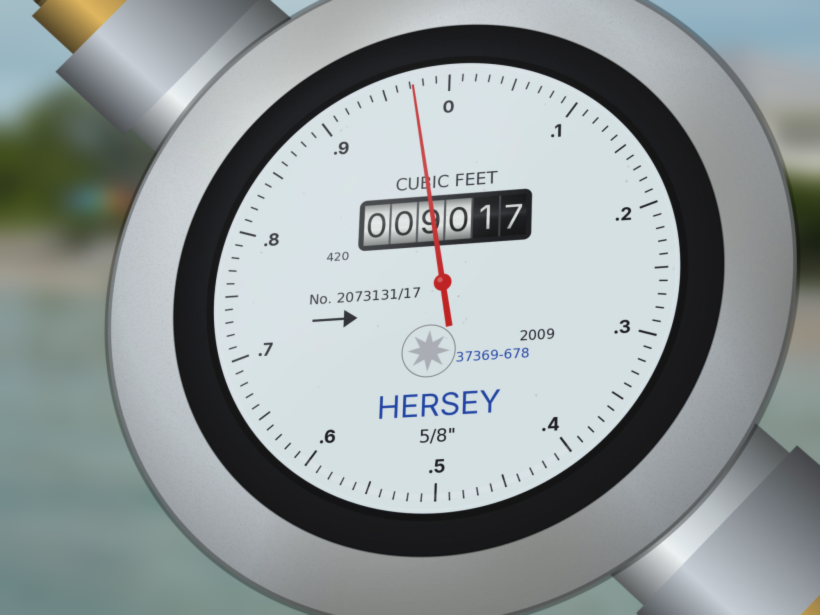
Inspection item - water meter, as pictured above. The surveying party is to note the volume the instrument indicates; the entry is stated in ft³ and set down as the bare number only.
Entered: 9016.97
